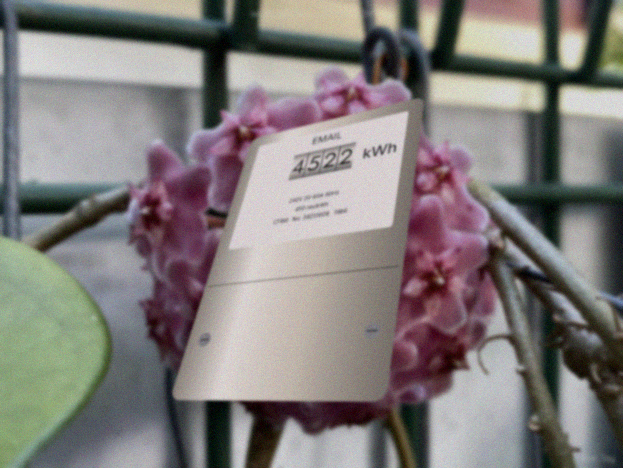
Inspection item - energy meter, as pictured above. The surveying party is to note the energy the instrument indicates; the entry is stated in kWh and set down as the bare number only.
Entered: 4522
